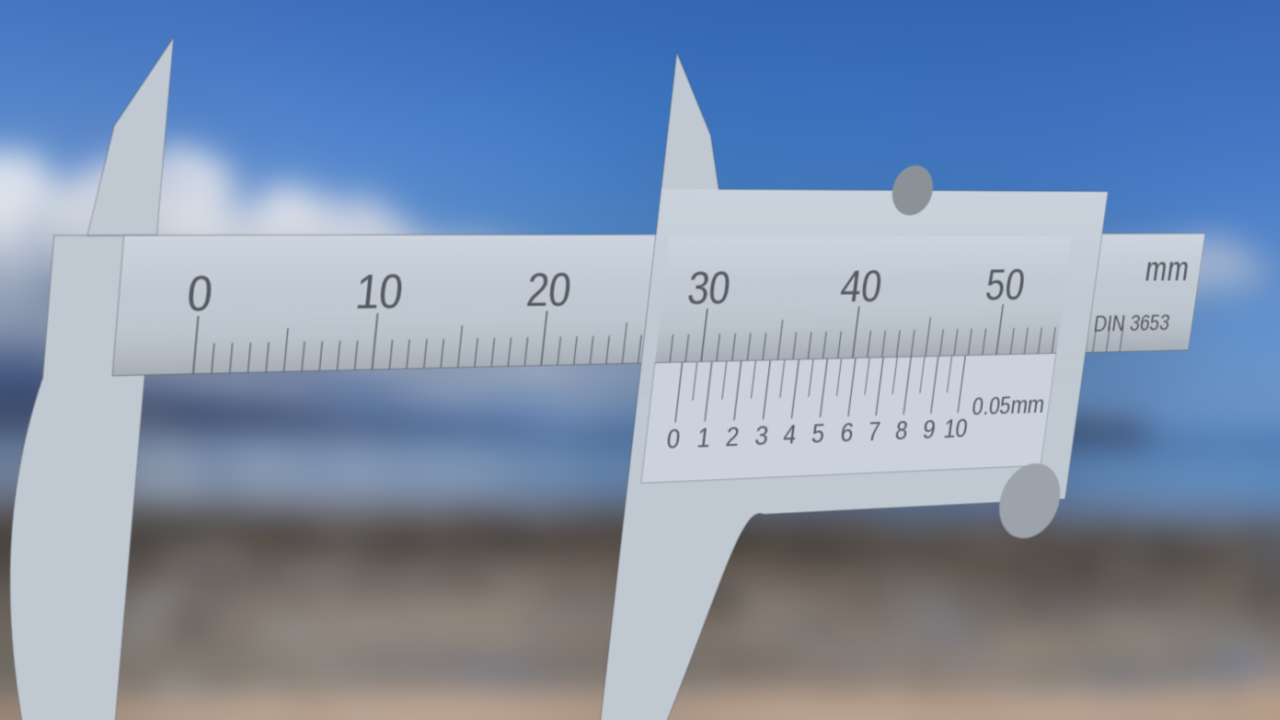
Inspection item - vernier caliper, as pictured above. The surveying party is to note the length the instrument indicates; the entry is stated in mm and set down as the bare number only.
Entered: 28.8
